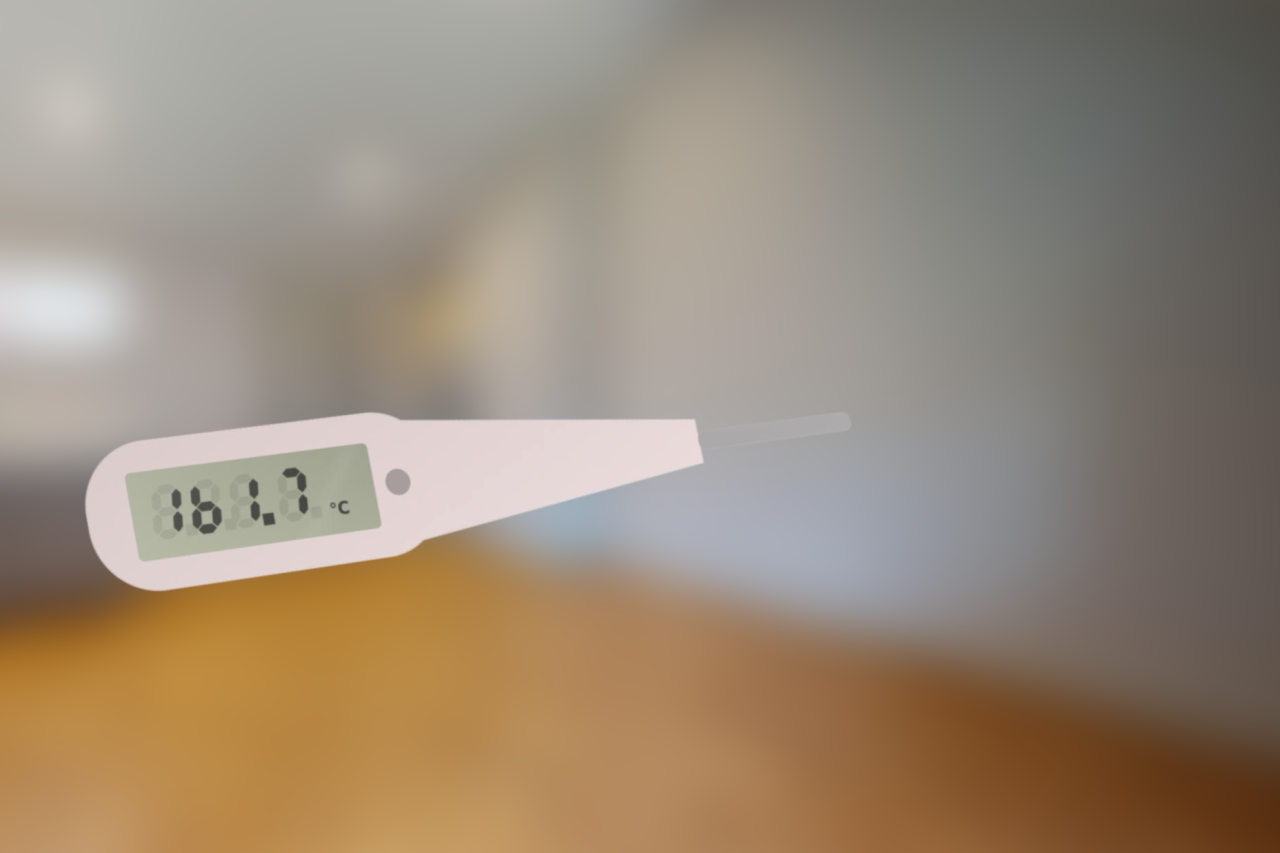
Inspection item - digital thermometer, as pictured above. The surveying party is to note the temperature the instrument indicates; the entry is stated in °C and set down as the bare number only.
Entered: 161.7
